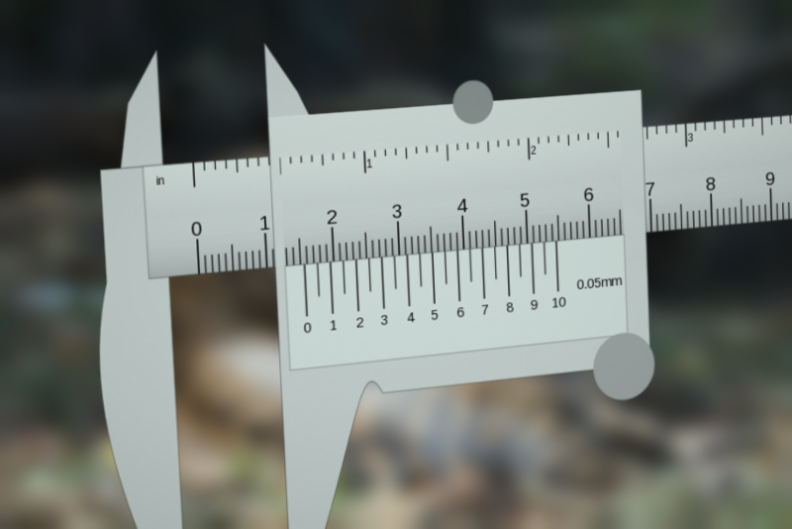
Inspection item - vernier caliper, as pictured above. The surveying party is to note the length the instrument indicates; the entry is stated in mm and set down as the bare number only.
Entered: 15.6
